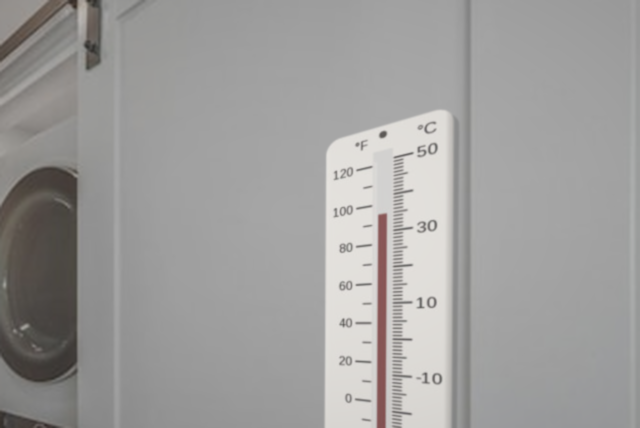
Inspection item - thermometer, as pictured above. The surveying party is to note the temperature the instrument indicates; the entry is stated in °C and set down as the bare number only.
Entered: 35
